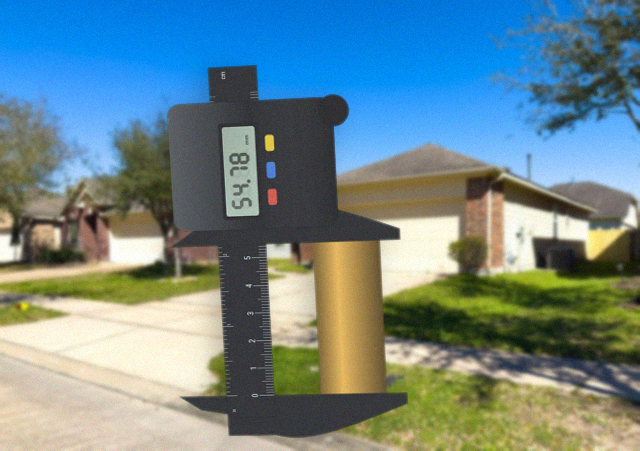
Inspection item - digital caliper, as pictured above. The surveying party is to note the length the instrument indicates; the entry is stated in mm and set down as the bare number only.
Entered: 54.78
